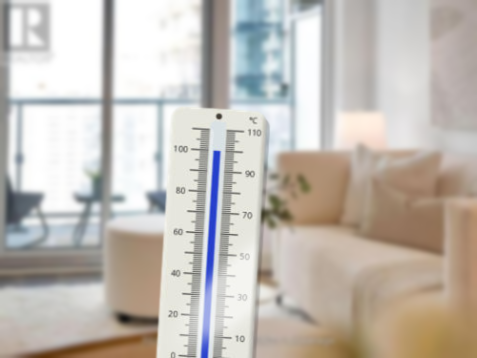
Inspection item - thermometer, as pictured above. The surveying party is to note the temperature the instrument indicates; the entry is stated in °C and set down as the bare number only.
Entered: 100
